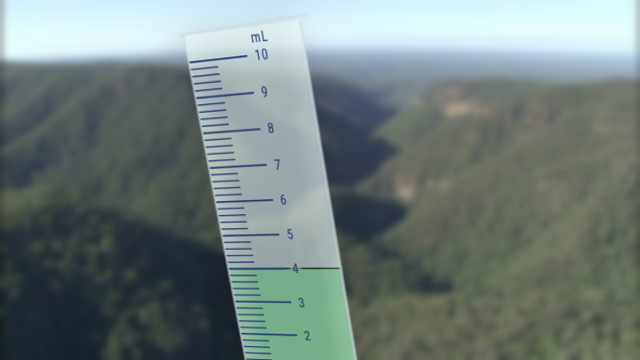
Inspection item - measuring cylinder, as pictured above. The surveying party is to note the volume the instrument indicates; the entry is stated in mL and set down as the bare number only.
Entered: 4
